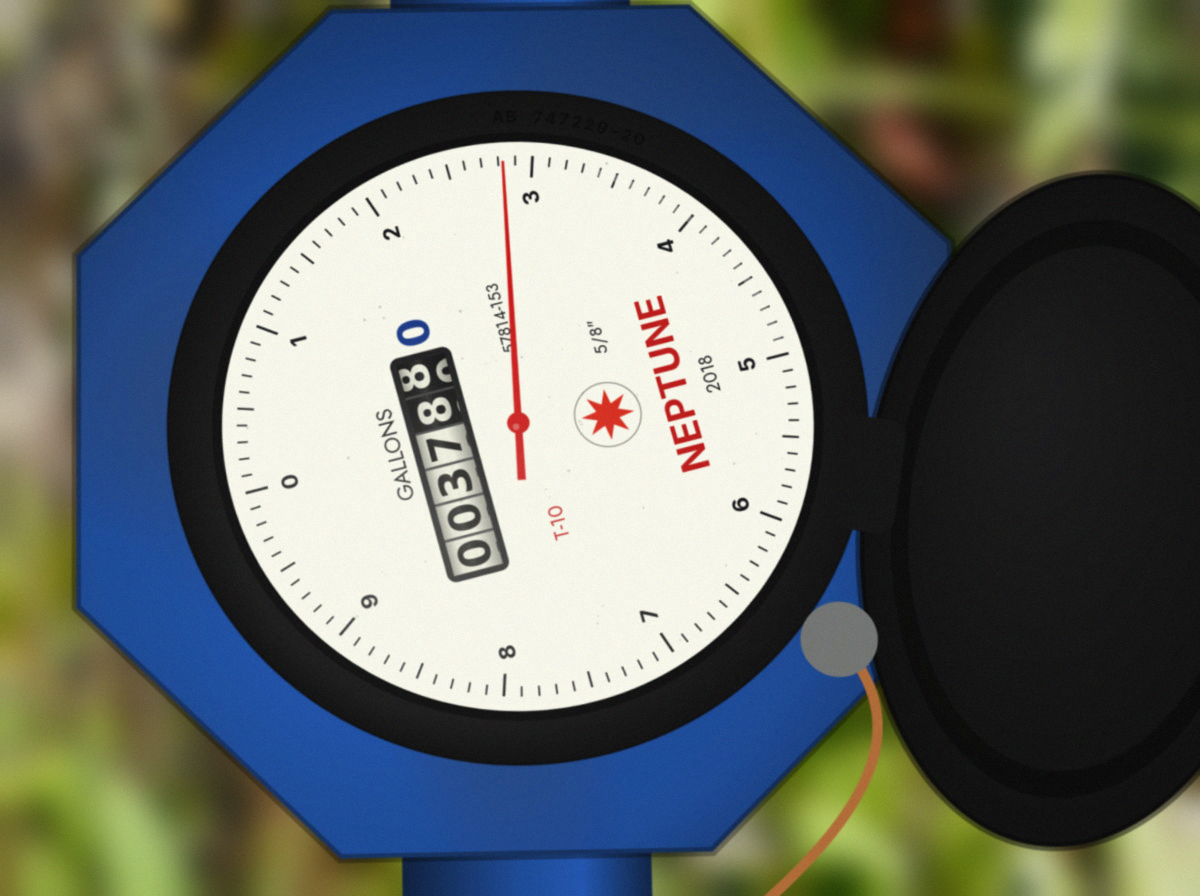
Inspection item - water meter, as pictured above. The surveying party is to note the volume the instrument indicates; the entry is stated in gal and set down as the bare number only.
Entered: 37882.8
